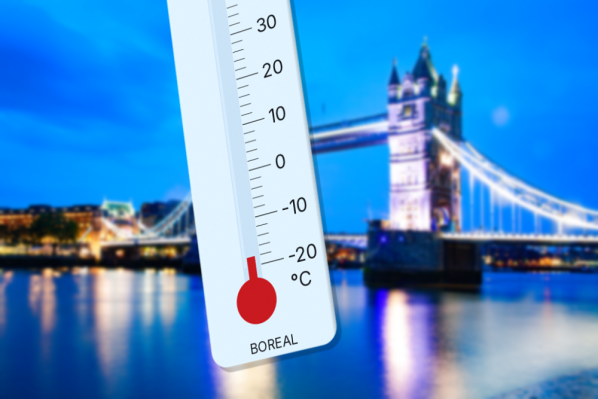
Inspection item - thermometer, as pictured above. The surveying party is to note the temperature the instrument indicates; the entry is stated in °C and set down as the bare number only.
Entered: -18
